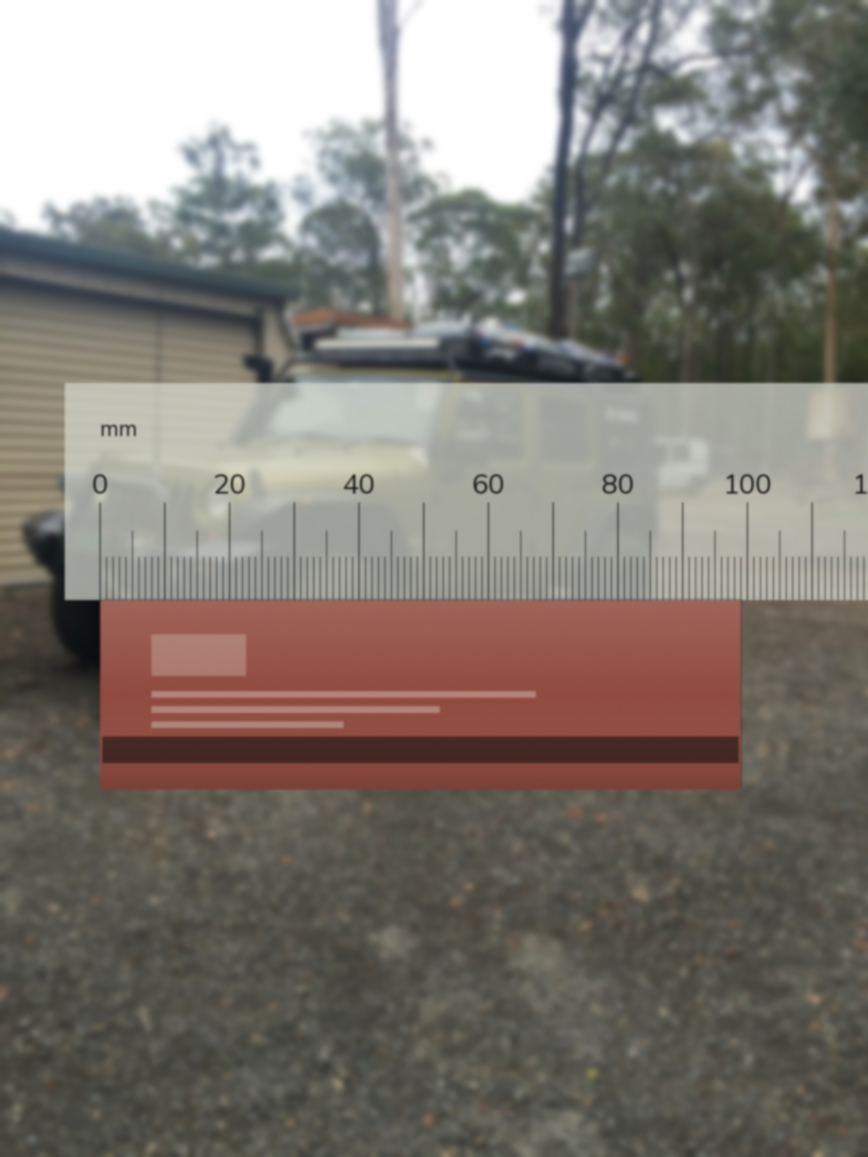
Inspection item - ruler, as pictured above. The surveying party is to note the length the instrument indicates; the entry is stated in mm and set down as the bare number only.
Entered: 99
